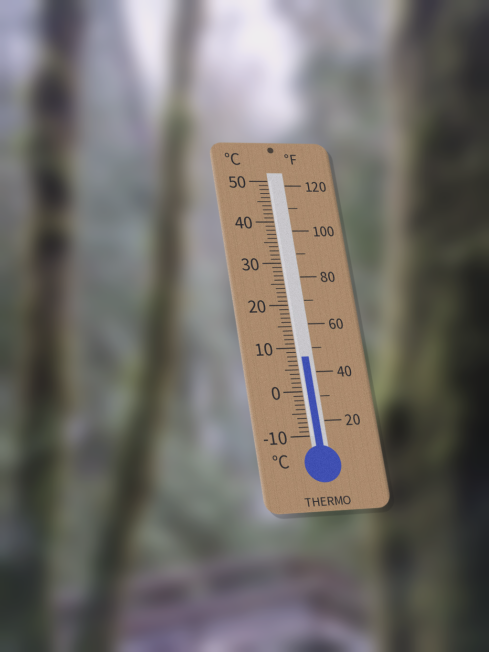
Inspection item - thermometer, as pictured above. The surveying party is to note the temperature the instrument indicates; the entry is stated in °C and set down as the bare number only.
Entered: 8
